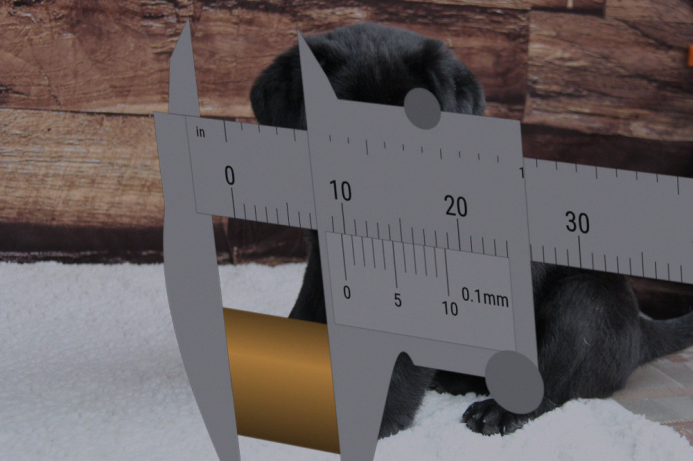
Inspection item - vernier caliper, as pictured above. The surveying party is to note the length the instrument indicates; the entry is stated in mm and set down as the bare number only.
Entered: 9.7
